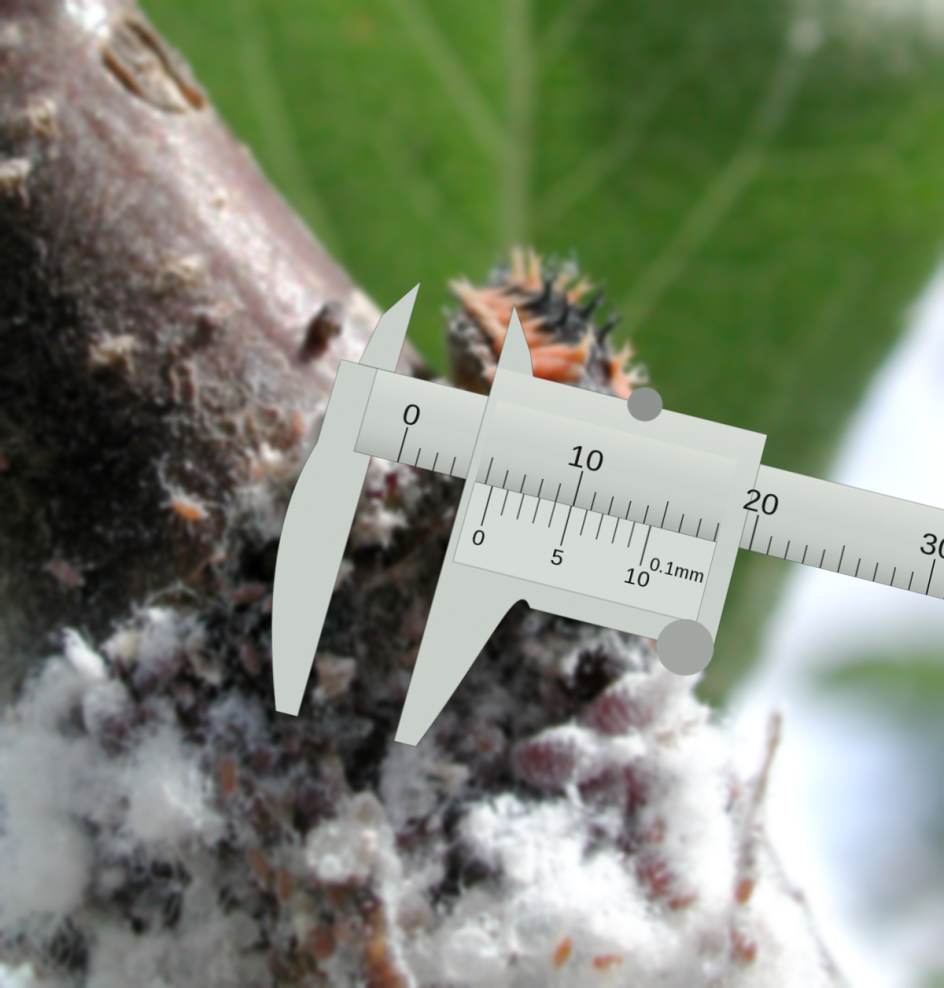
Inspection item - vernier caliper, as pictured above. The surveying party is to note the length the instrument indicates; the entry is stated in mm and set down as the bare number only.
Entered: 5.4
